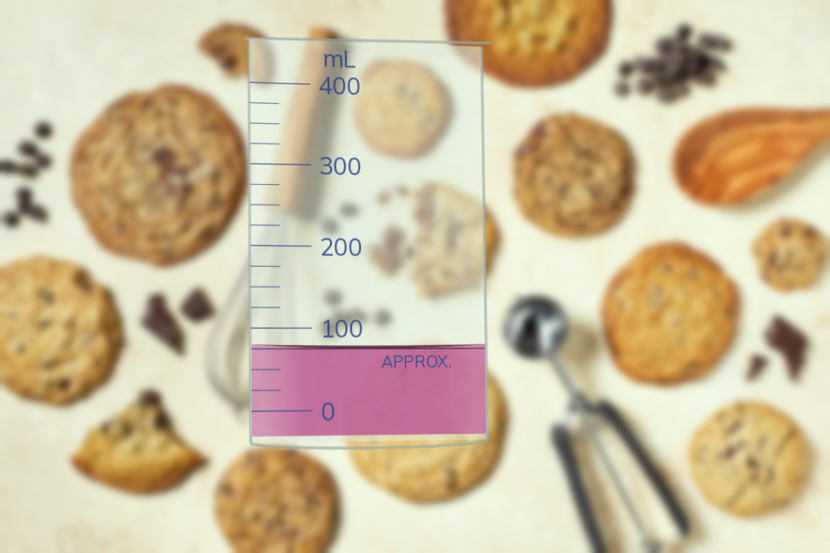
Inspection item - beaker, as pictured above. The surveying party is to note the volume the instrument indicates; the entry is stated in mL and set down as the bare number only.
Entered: 75
